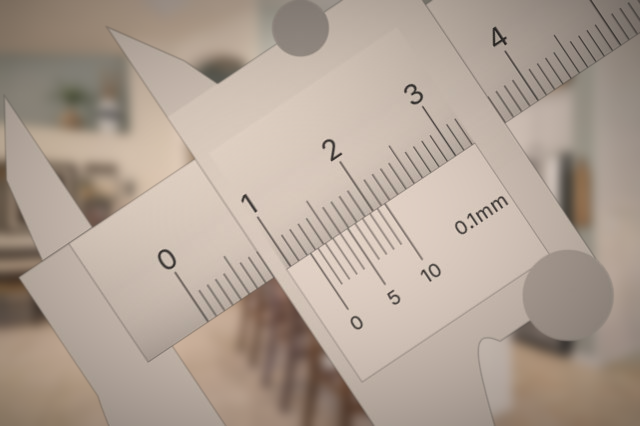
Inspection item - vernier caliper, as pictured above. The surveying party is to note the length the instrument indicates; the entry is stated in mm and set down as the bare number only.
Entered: 12.4
